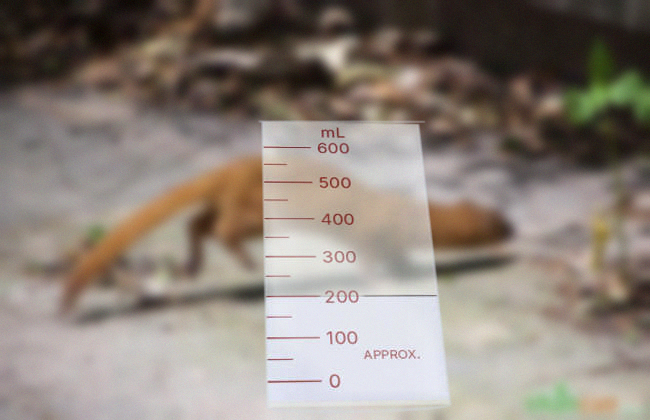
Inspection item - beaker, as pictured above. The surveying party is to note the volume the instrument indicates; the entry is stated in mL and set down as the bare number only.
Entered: 200
